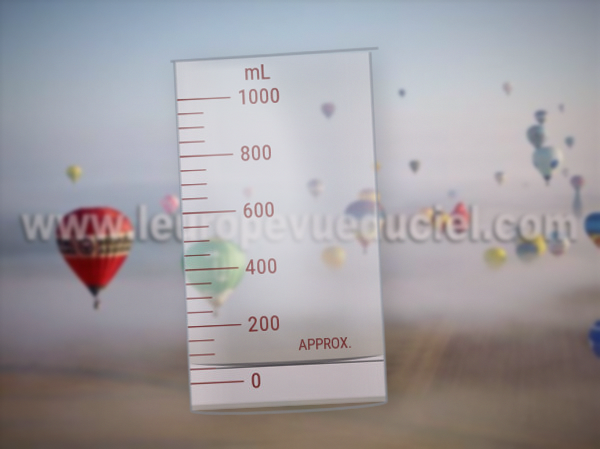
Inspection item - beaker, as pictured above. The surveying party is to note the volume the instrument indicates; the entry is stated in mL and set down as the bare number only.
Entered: 50
